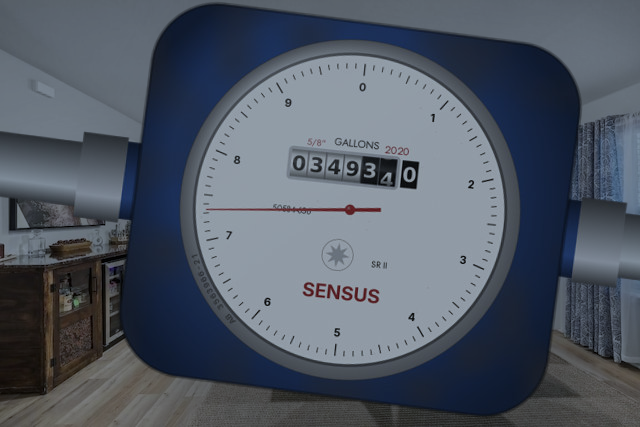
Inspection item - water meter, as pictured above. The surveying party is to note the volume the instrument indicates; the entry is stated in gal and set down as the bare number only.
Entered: 349337.3
